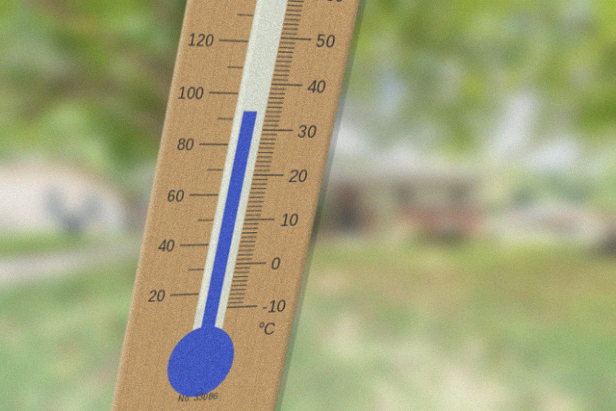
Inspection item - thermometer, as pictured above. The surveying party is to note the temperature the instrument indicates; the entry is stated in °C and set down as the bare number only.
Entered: 34
